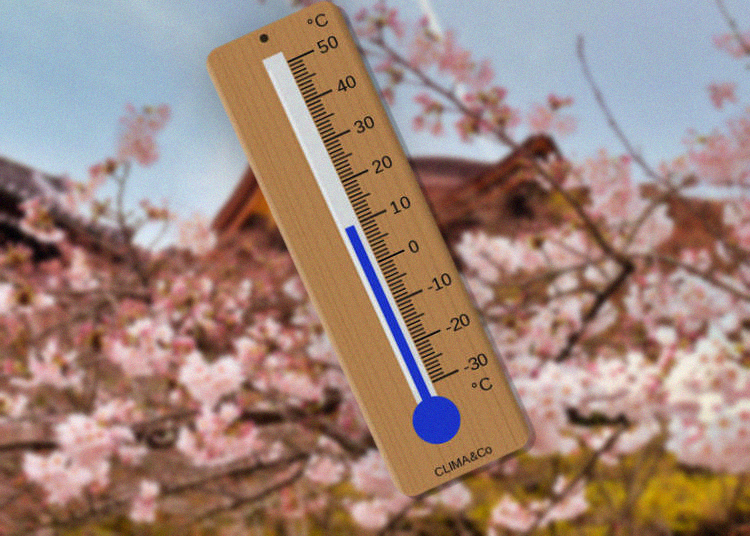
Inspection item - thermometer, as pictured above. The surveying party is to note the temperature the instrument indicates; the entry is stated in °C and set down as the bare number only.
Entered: 10
